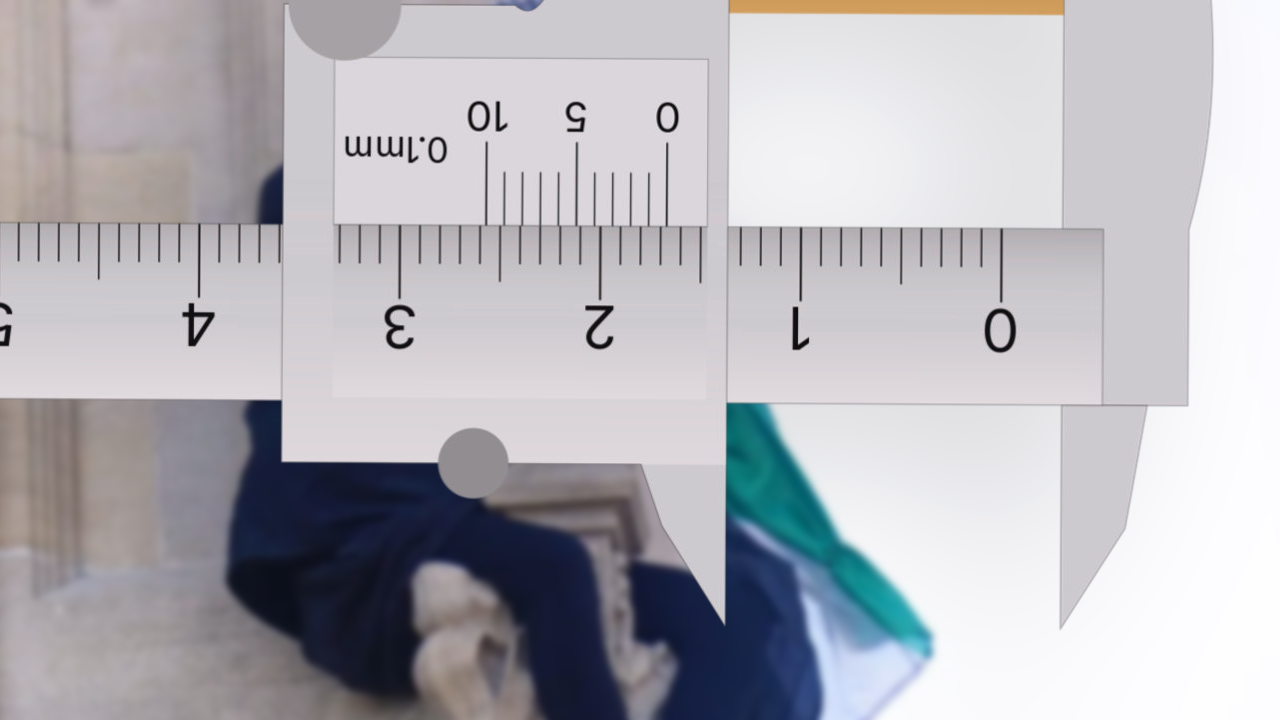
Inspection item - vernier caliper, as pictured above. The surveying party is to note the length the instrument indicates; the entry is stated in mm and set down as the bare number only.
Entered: 16.7
